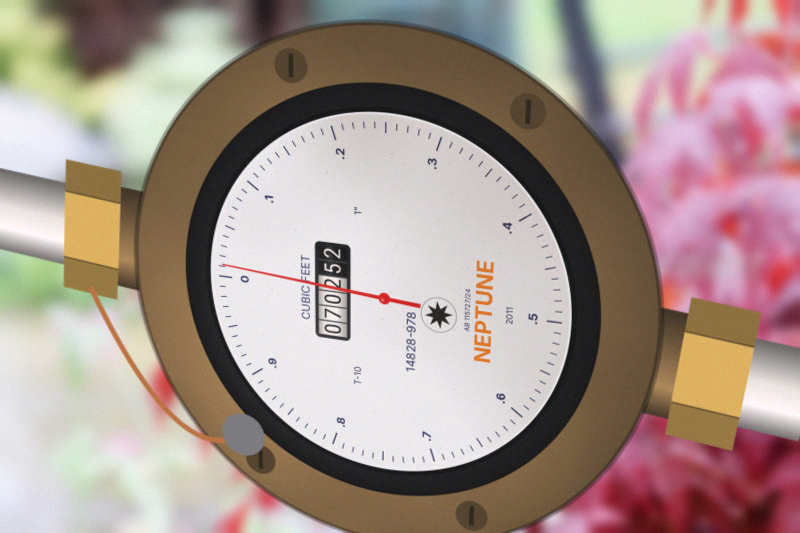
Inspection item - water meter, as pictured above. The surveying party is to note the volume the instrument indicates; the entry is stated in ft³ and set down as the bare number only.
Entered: 70252.01
